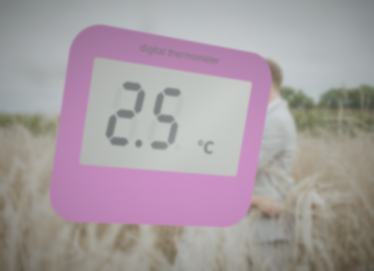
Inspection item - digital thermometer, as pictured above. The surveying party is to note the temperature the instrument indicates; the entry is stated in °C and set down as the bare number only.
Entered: 2.5
